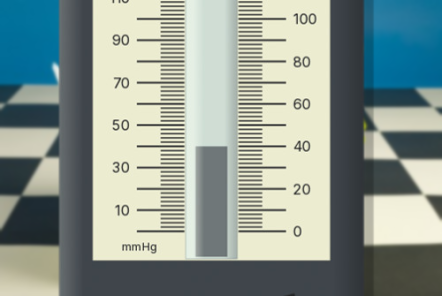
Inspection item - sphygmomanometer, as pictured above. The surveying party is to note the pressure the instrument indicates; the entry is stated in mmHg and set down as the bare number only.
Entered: 40
